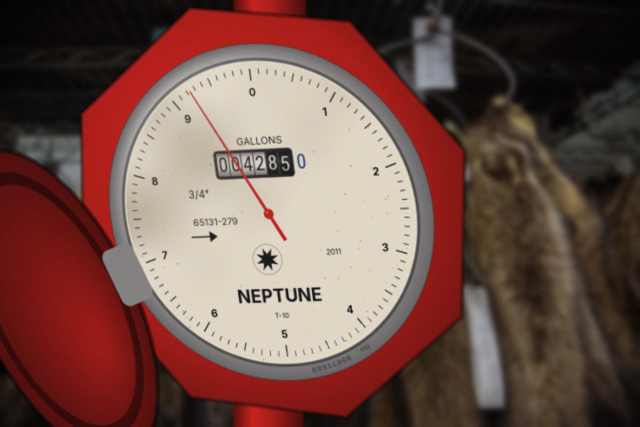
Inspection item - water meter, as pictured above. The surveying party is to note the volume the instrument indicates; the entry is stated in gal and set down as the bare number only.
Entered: 42849.2
